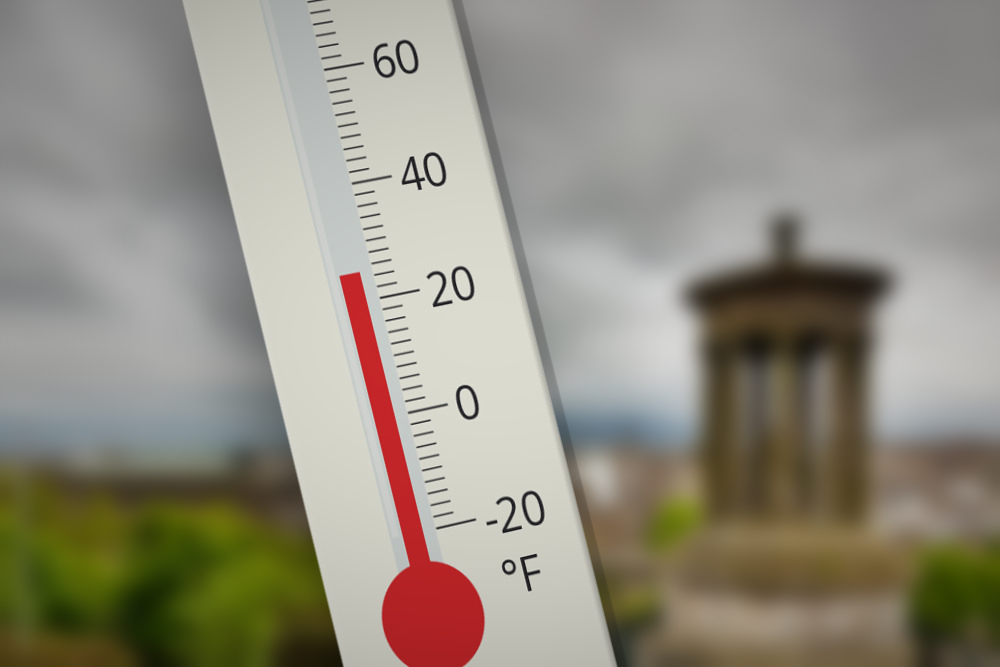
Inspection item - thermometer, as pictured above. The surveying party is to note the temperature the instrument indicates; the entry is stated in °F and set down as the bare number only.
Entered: 25
